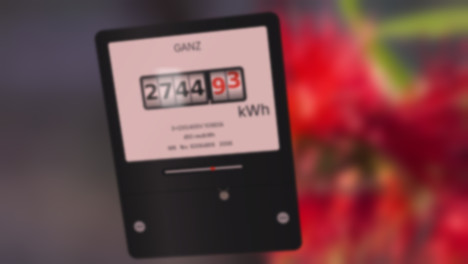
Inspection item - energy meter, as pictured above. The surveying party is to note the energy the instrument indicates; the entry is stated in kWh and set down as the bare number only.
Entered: 2744.93
